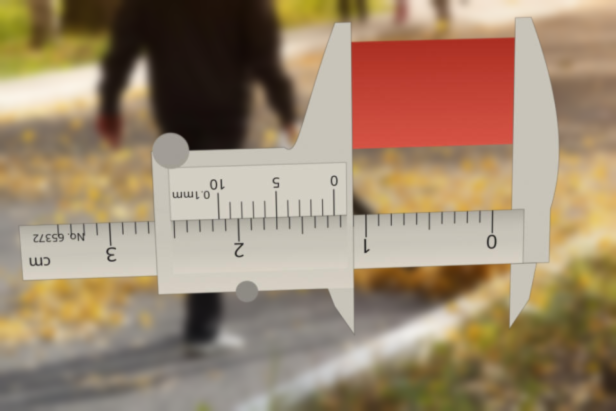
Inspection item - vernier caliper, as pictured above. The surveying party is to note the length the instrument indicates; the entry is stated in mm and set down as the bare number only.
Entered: 12.5
